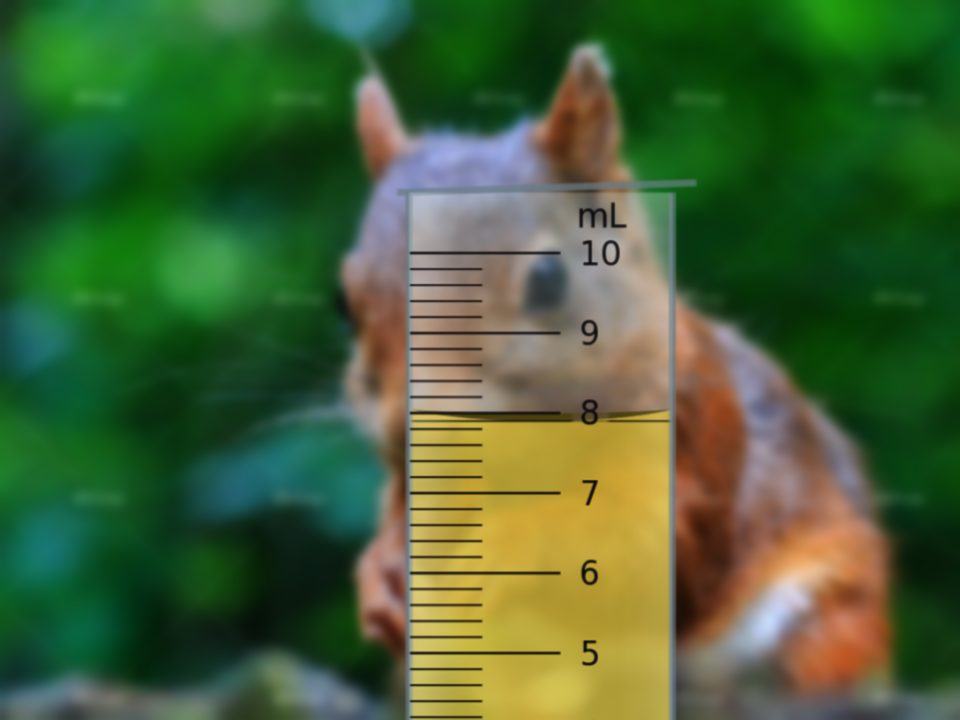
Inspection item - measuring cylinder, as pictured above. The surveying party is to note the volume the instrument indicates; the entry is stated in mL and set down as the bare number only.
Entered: 7.9
